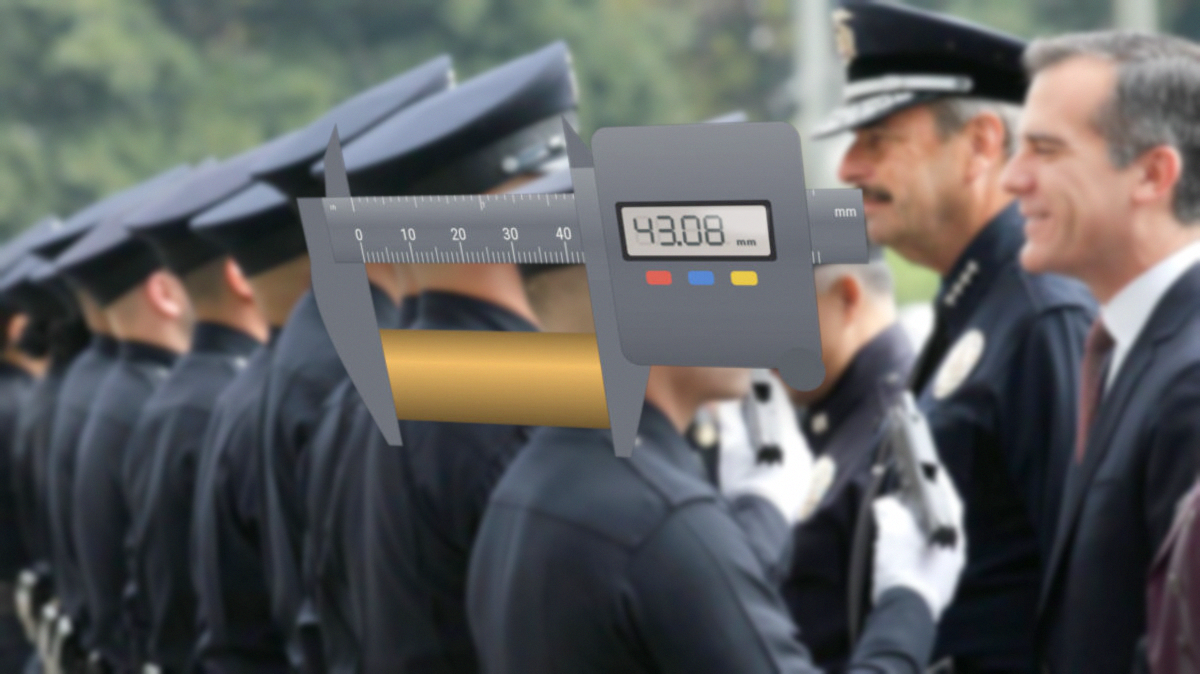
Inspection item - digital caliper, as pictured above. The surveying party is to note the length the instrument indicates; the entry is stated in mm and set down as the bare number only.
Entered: 43.08
